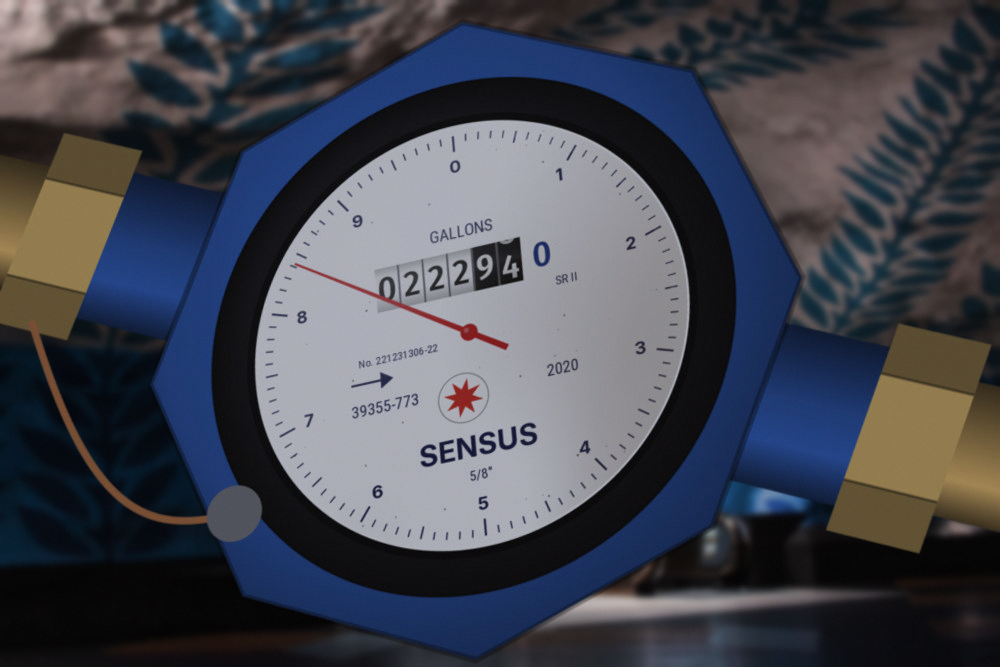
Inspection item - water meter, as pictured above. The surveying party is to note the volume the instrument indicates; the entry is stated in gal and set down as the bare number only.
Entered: 222938.4
